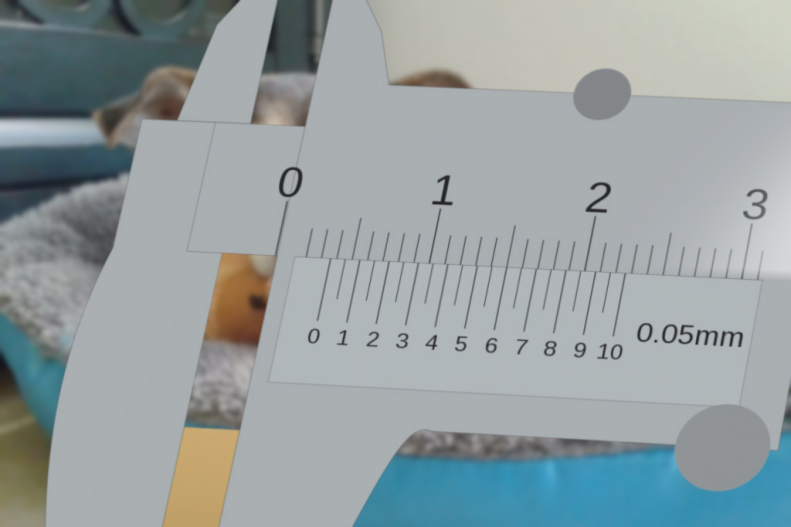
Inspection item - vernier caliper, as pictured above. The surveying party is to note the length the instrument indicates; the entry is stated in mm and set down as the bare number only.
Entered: 3.6
